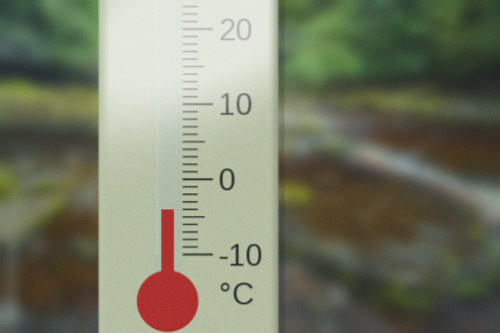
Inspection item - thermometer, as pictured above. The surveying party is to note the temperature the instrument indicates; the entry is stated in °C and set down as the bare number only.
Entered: -4
